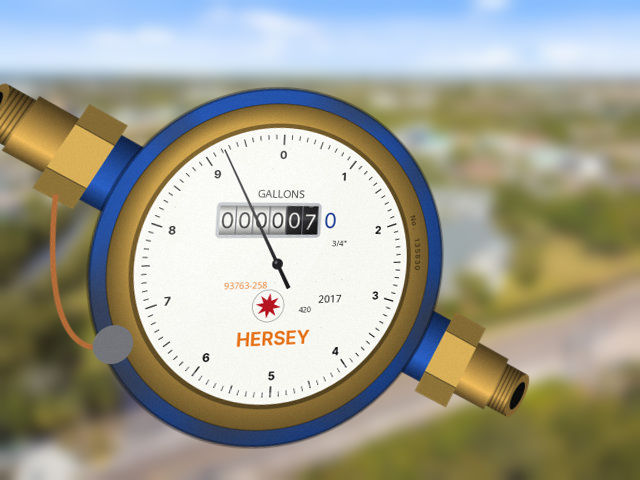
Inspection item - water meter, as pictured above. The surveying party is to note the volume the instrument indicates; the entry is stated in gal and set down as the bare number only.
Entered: 69.2
